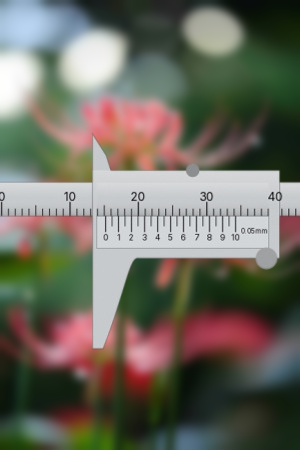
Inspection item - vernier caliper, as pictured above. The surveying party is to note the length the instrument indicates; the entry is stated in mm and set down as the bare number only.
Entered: 15.2
